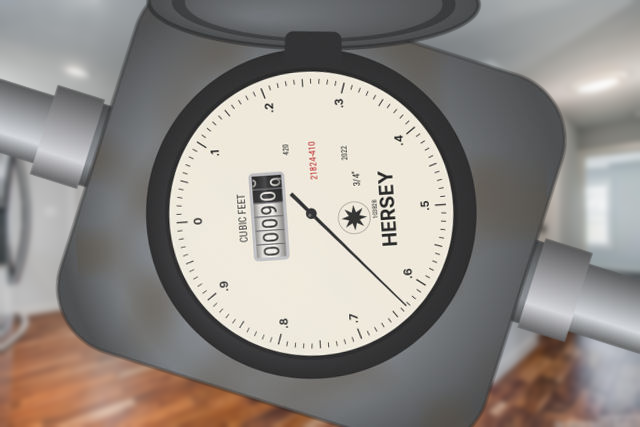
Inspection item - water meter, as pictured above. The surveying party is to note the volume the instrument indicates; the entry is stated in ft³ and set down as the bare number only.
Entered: 908.63
